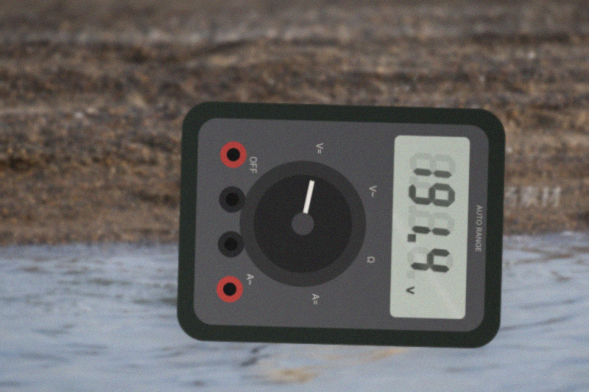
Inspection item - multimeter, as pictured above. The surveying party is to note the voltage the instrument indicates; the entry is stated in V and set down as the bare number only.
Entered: 191.4
